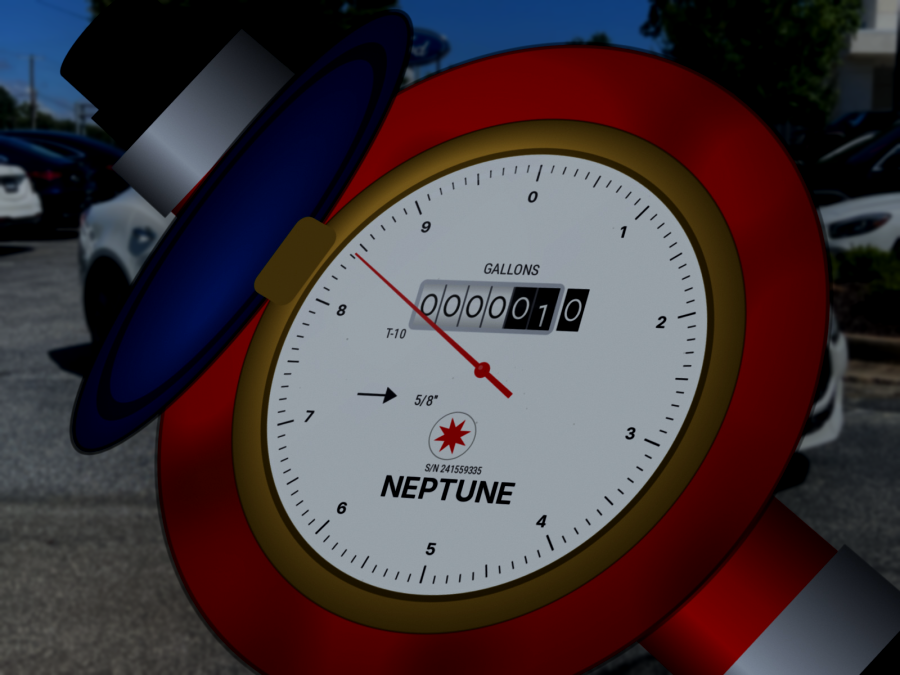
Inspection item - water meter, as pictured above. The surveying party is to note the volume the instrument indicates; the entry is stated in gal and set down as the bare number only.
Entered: 8.4
